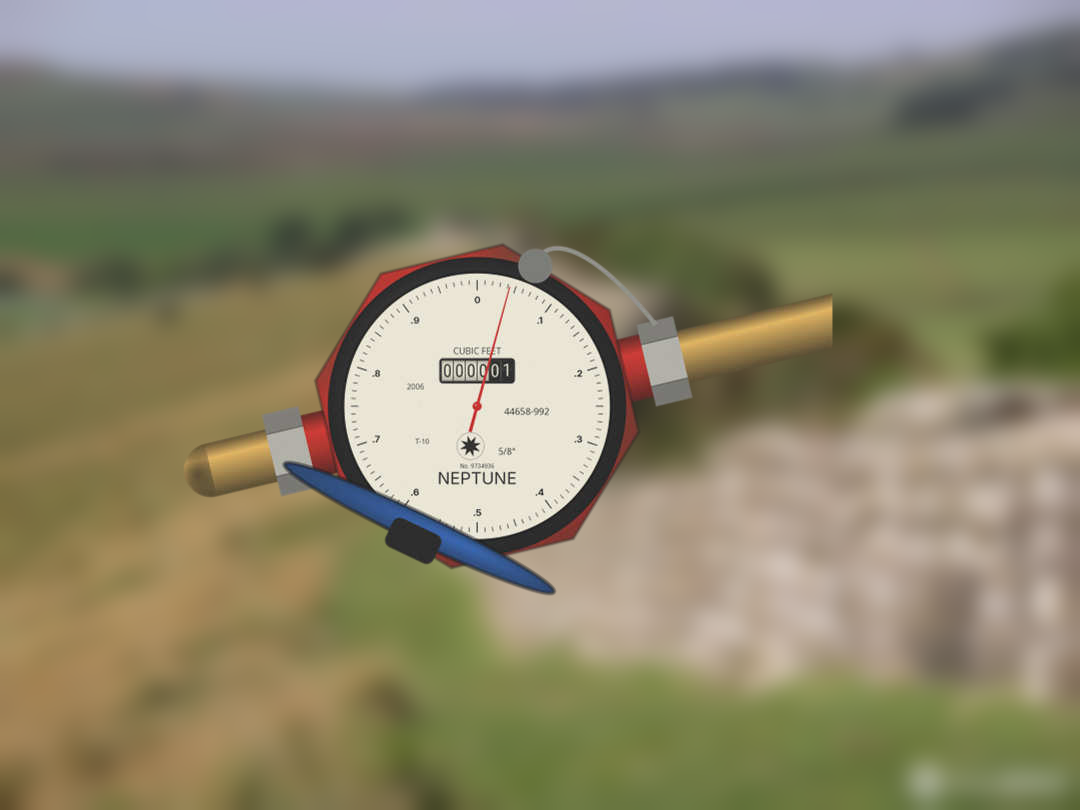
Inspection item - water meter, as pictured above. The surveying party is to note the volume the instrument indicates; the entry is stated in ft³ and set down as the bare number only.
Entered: 1.04
